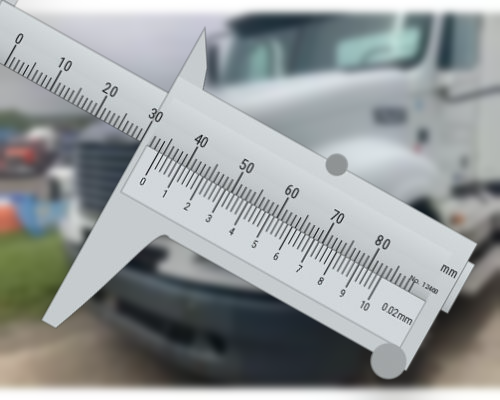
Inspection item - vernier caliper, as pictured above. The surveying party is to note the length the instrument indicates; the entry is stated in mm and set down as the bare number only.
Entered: 34.0
